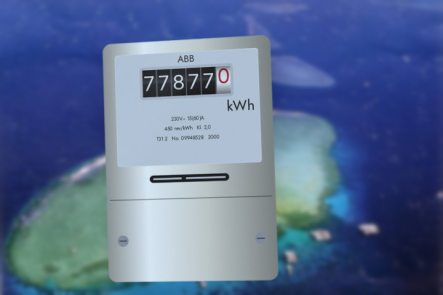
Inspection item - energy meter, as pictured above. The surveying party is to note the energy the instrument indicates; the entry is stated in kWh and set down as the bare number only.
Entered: 77877.0
